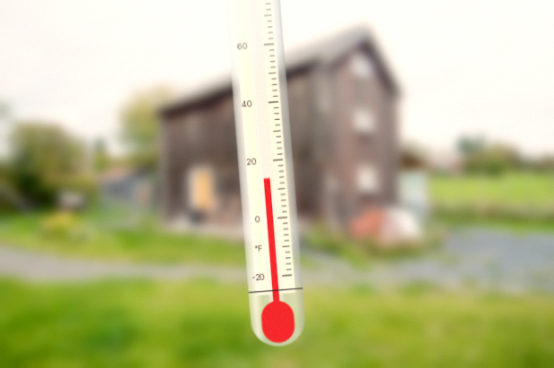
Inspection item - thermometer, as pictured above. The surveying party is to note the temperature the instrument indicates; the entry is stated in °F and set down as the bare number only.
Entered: 14
